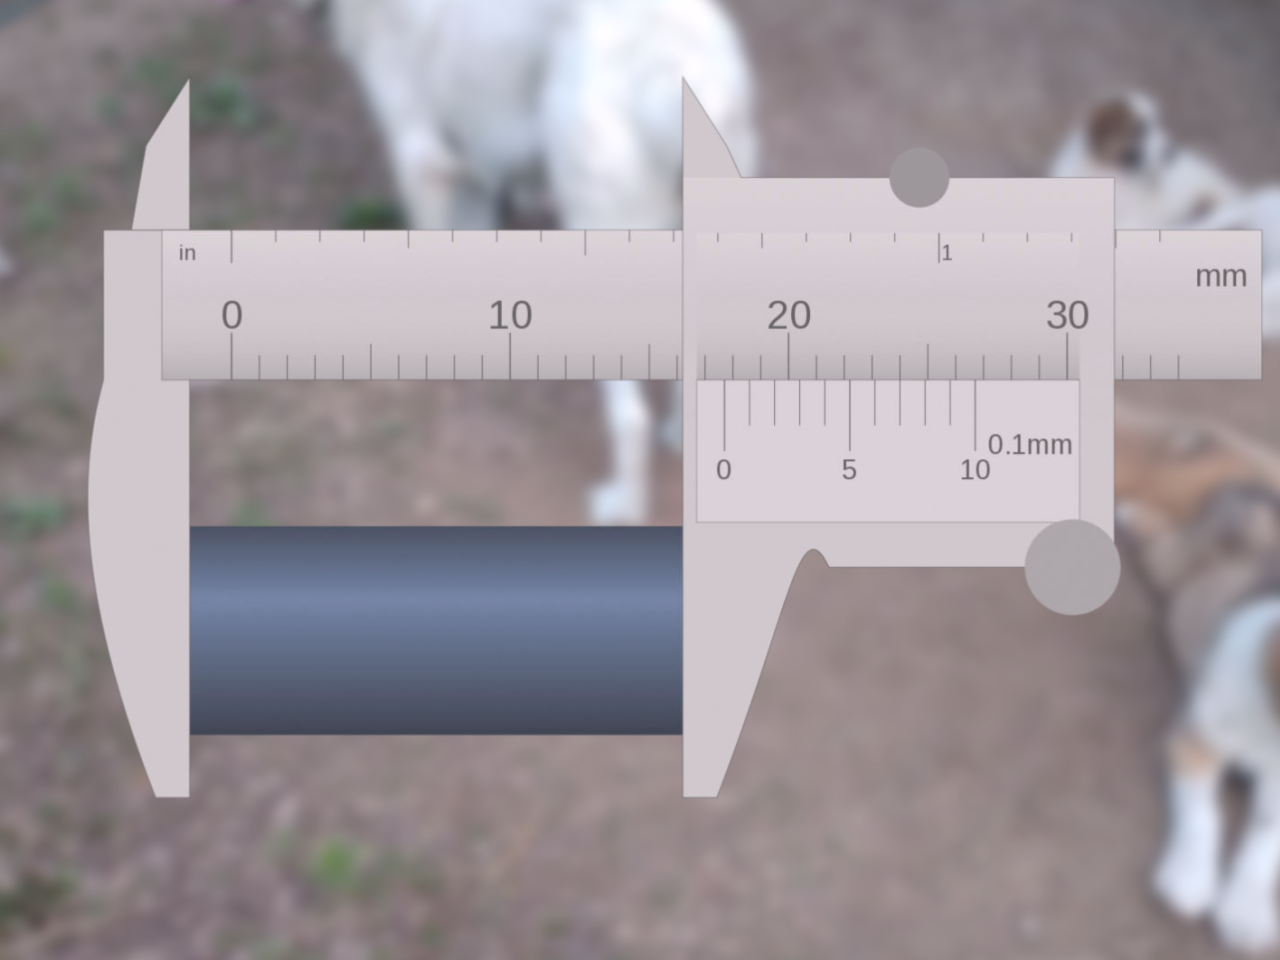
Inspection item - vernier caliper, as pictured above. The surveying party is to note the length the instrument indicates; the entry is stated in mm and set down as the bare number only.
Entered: 17.7
